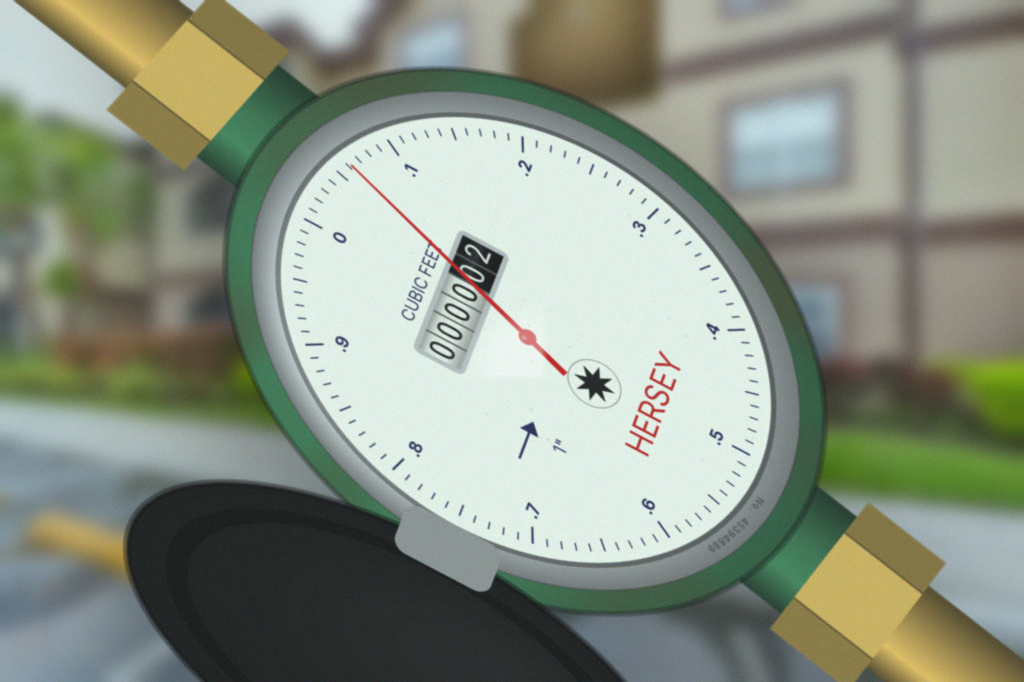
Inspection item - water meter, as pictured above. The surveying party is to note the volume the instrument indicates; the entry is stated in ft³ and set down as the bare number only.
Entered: 2.06
